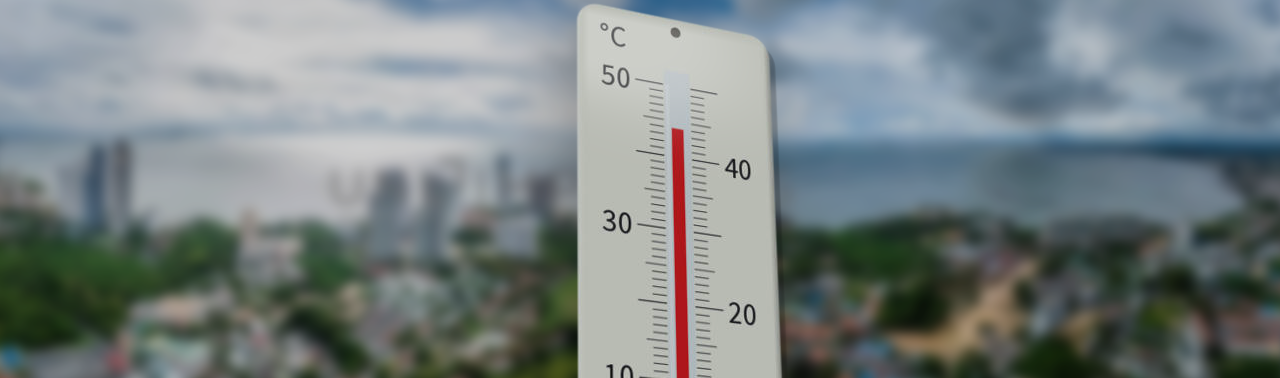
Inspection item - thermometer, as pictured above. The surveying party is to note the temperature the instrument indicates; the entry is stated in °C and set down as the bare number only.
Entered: 44
